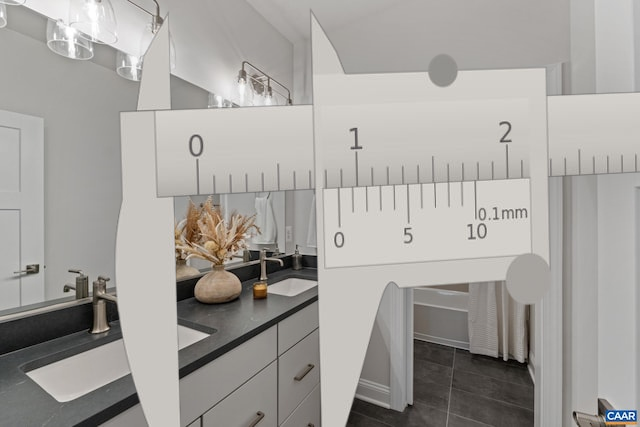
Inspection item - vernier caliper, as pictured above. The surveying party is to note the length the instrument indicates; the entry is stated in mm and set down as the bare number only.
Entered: 8.8
